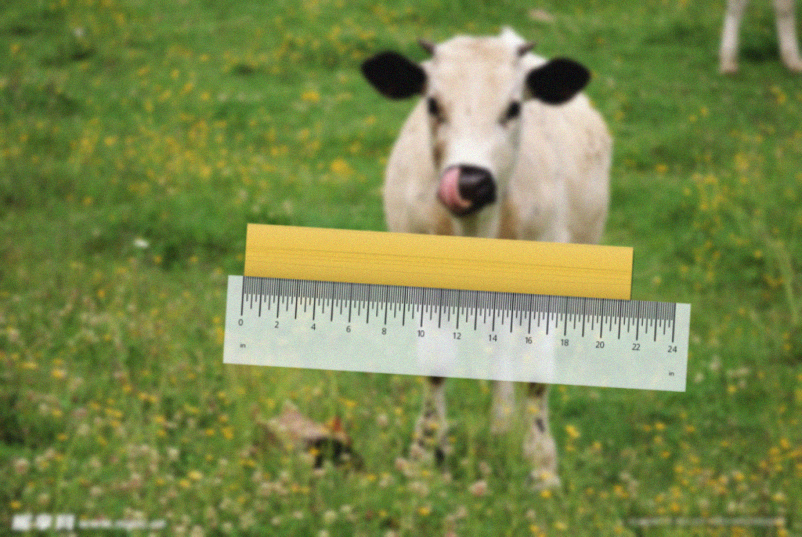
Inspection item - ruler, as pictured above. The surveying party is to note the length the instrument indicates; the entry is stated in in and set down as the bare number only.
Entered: 21.5
